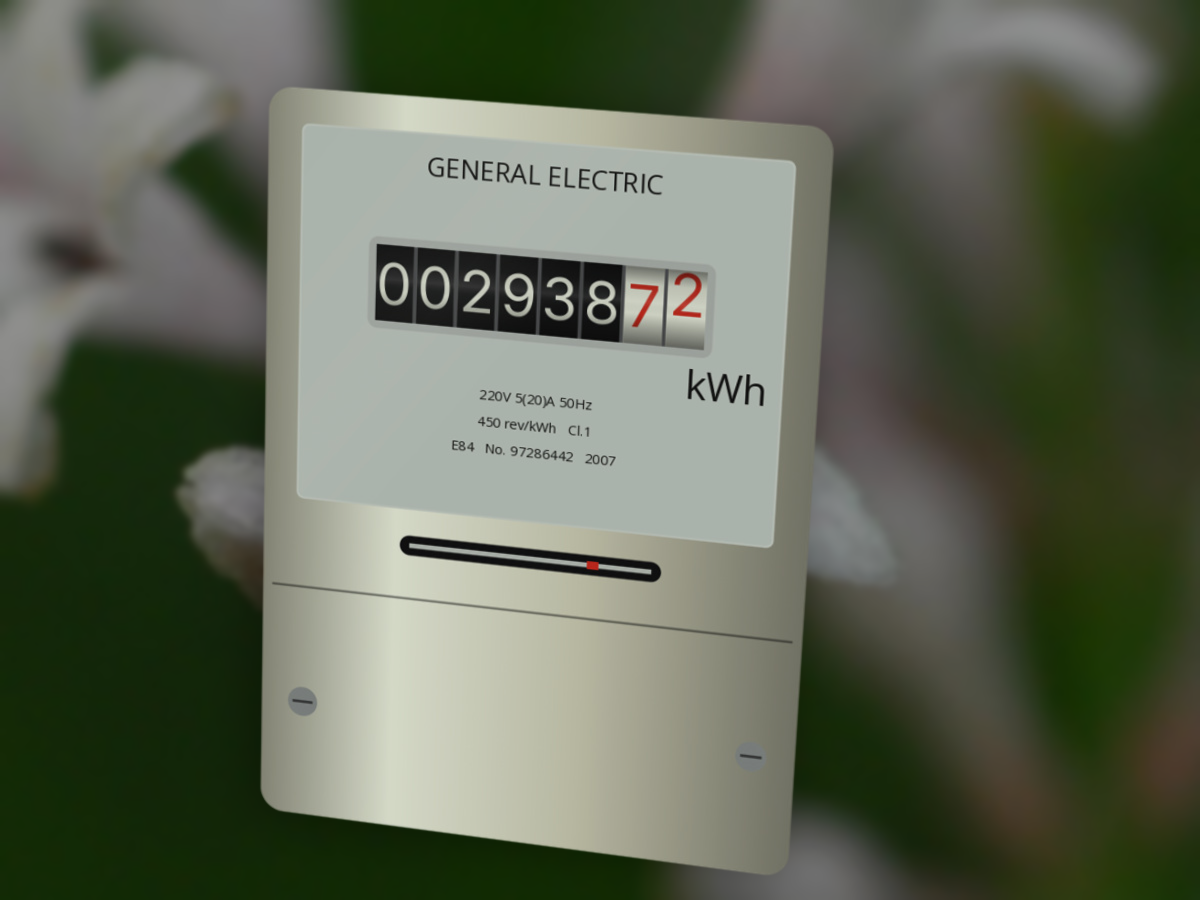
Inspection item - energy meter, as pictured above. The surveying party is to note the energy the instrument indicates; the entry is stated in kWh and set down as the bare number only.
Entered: 2938.72
